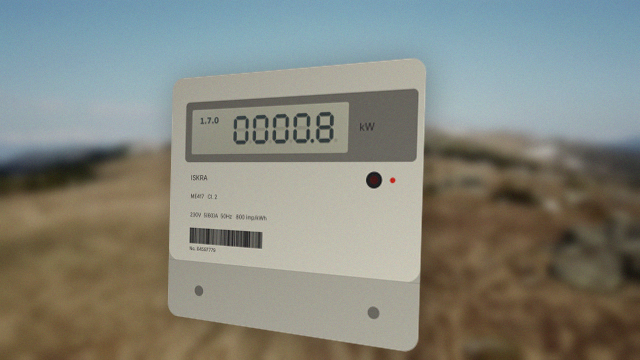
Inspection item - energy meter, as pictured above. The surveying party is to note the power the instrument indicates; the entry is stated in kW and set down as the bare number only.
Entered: 0.8
